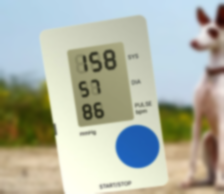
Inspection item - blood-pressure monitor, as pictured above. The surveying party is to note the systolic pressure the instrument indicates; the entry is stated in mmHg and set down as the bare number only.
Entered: 158
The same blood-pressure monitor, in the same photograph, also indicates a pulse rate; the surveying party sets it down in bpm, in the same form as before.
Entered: 86
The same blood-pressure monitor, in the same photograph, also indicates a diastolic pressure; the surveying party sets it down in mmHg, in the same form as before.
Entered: 57
